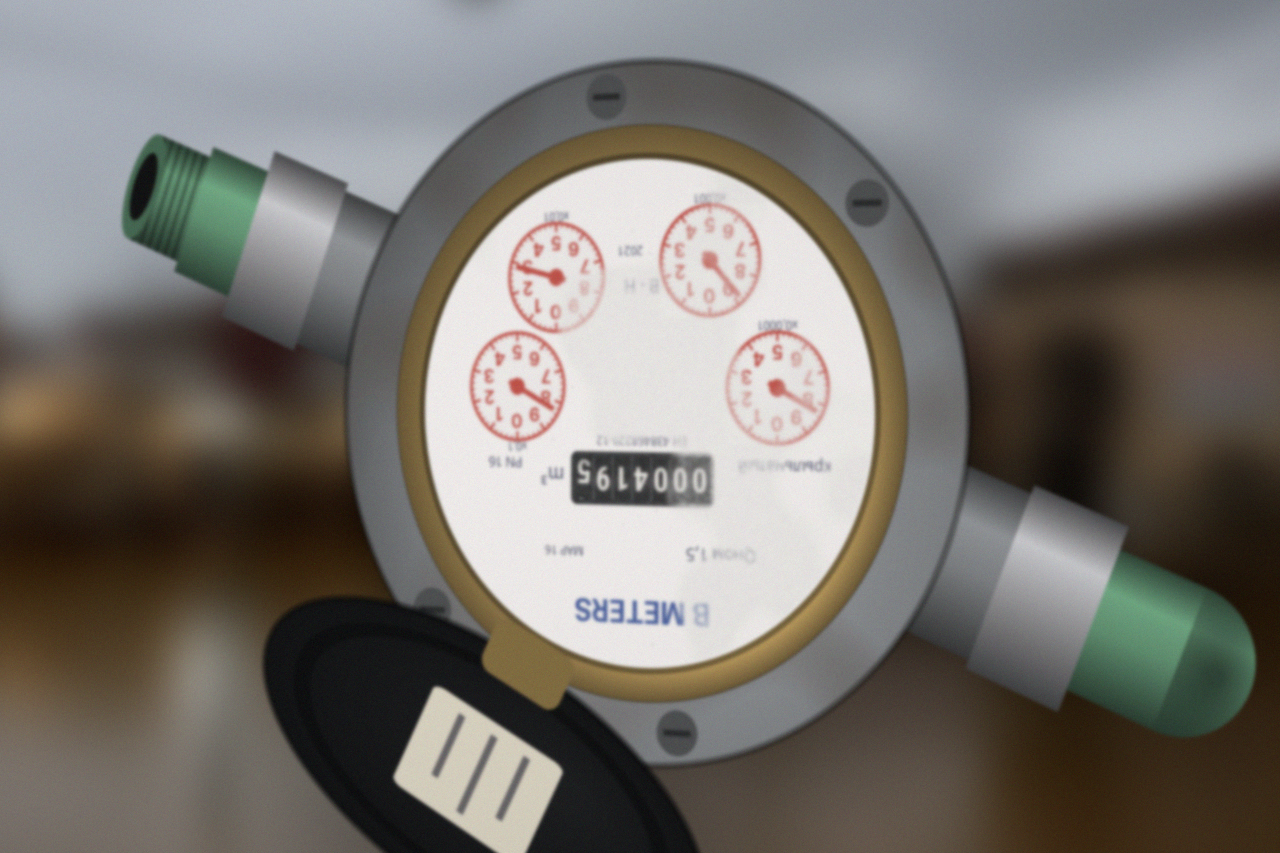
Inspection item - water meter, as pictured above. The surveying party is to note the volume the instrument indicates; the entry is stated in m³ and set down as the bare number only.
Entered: 4194.8288
